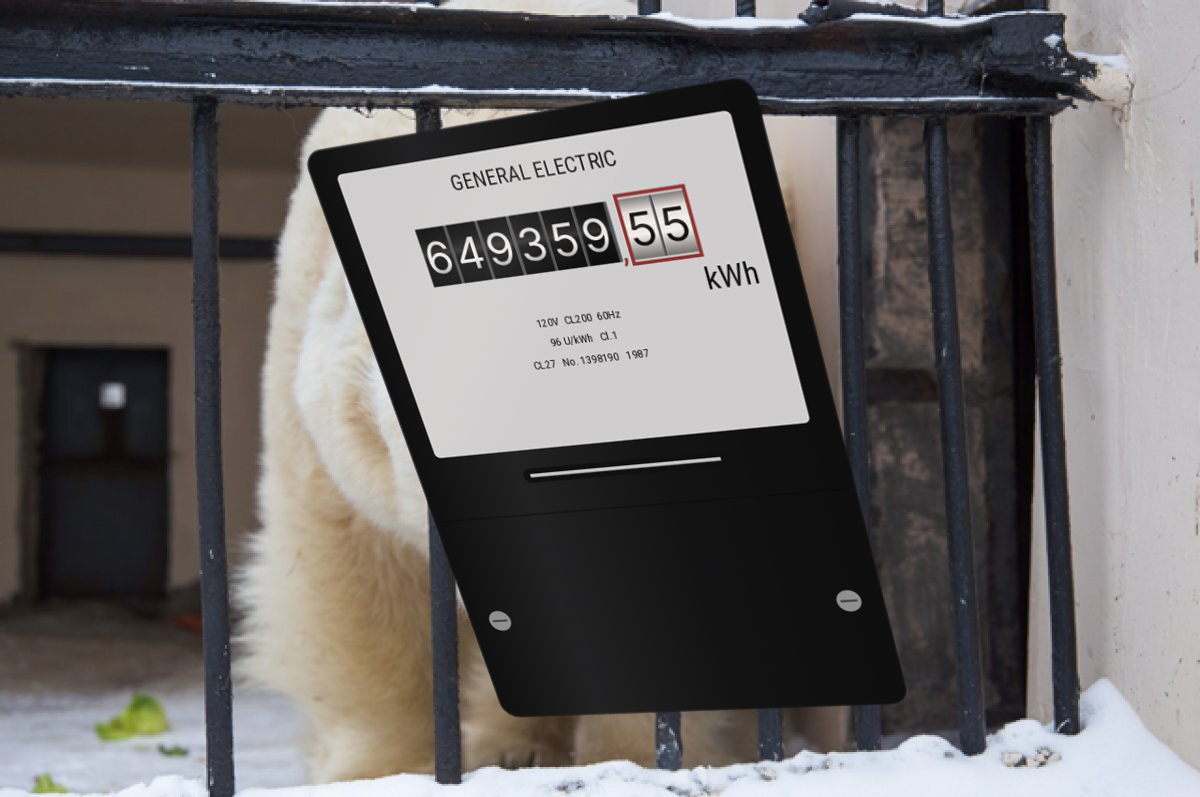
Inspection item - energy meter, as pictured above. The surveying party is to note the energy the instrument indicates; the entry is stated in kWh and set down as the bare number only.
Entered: 649359.55
